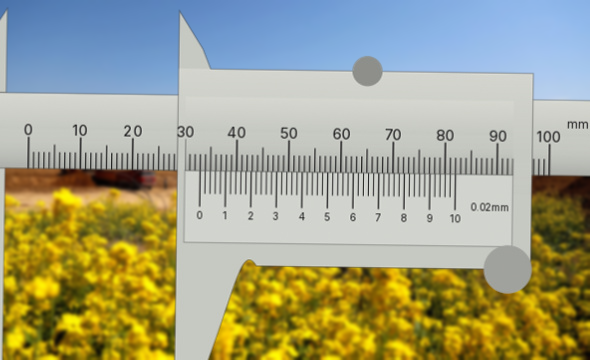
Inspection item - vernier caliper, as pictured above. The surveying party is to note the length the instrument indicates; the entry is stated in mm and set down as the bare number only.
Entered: 33.0
